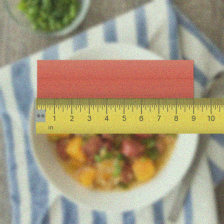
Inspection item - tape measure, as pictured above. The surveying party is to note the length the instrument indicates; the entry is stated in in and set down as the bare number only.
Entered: 9
